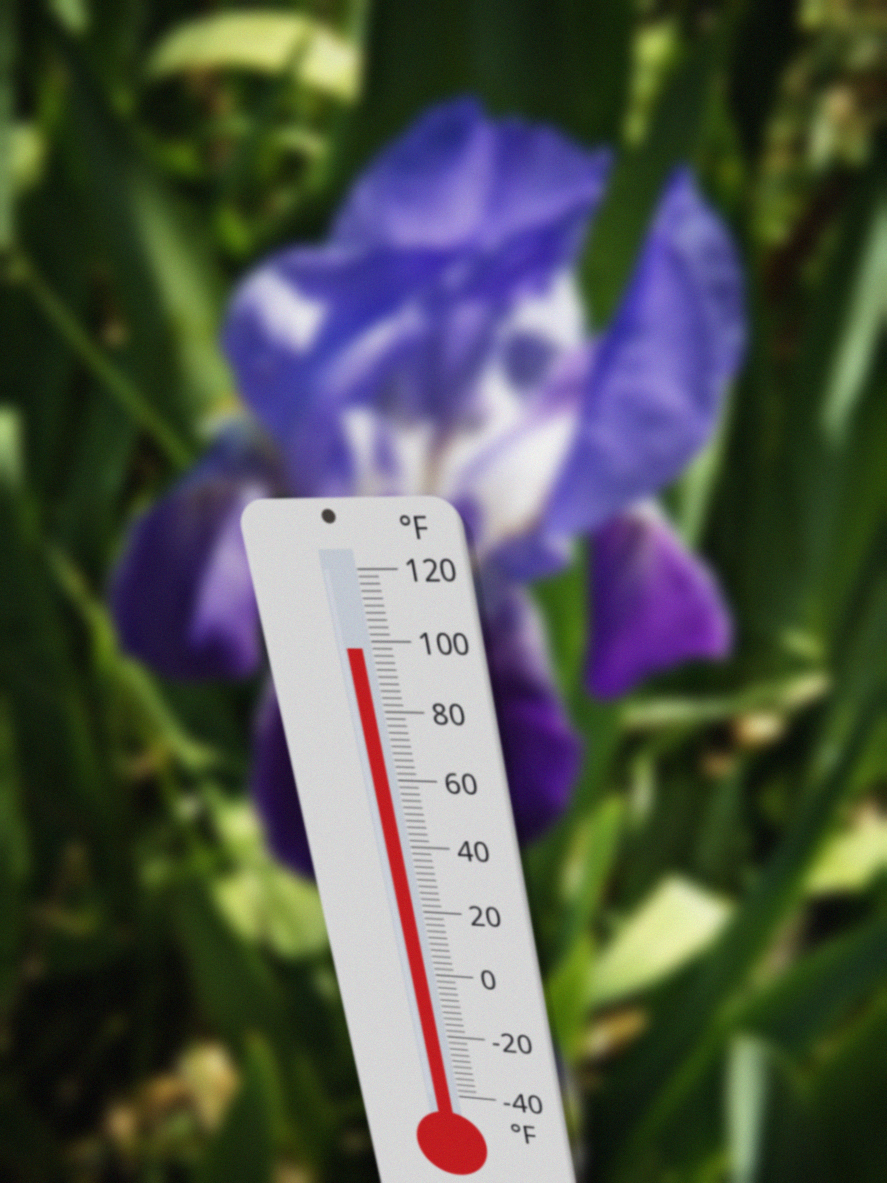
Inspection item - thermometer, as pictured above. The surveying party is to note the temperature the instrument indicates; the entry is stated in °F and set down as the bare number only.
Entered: 98
